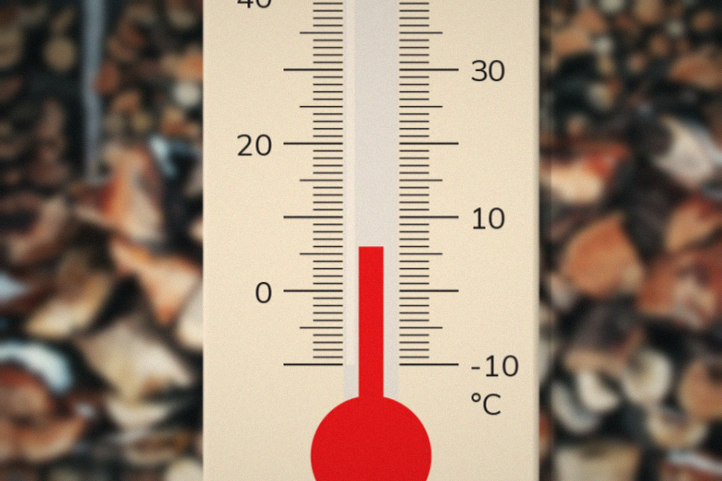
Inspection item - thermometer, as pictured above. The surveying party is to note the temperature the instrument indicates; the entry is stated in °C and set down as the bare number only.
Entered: 6
